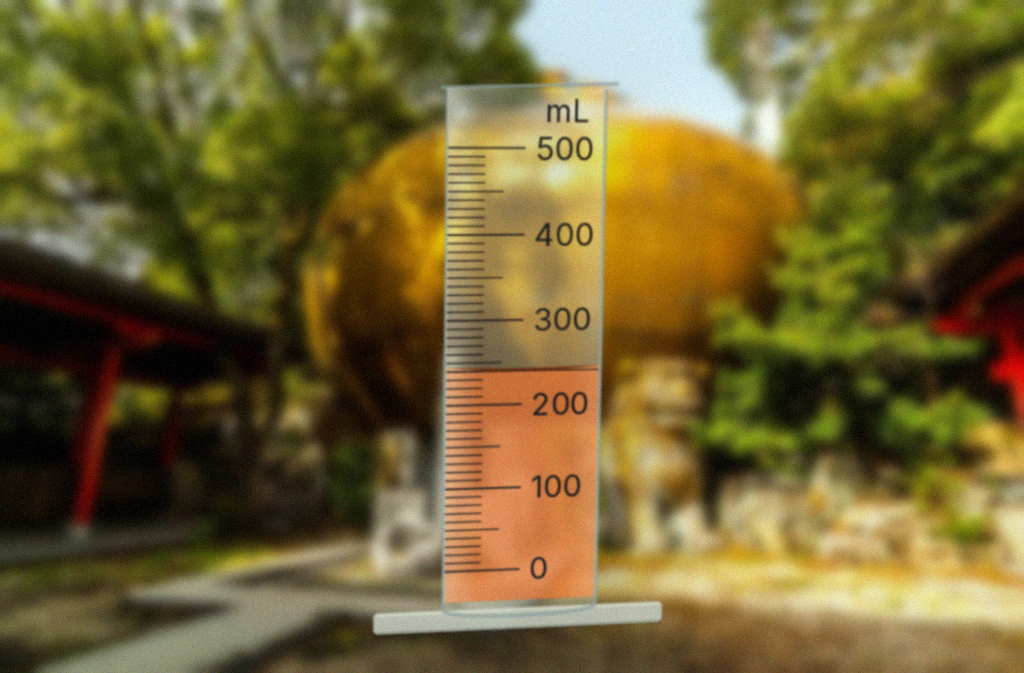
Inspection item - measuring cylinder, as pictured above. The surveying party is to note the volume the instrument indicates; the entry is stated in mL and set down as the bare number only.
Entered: 240
